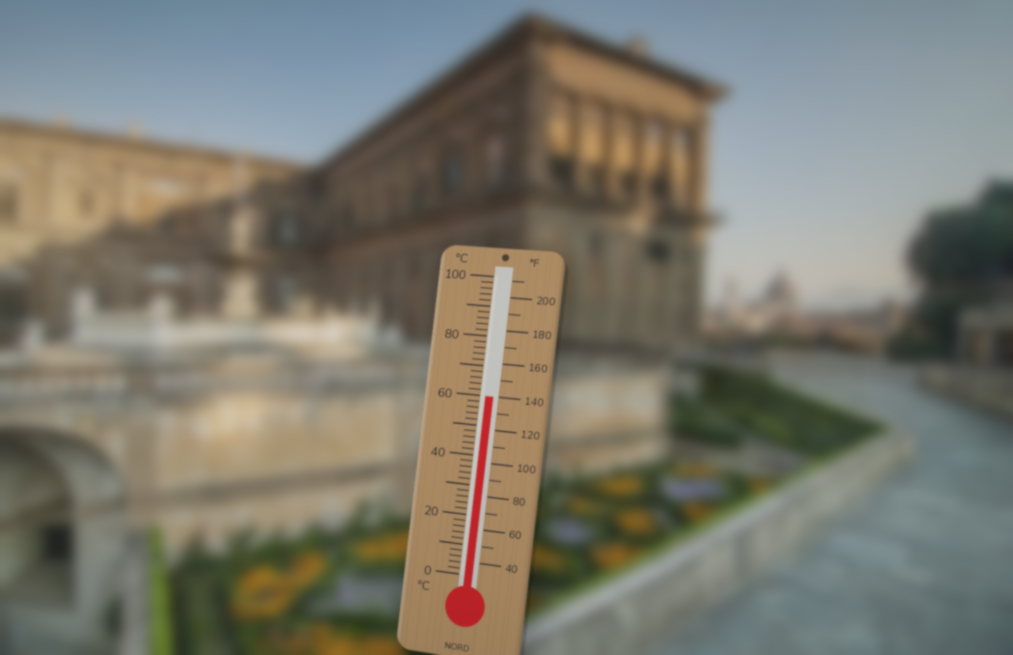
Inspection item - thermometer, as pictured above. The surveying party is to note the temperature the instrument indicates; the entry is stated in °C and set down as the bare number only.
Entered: 60
